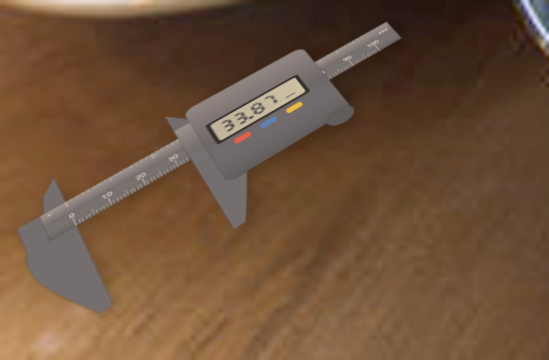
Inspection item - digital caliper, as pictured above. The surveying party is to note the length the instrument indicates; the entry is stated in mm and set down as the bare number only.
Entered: 33.87
